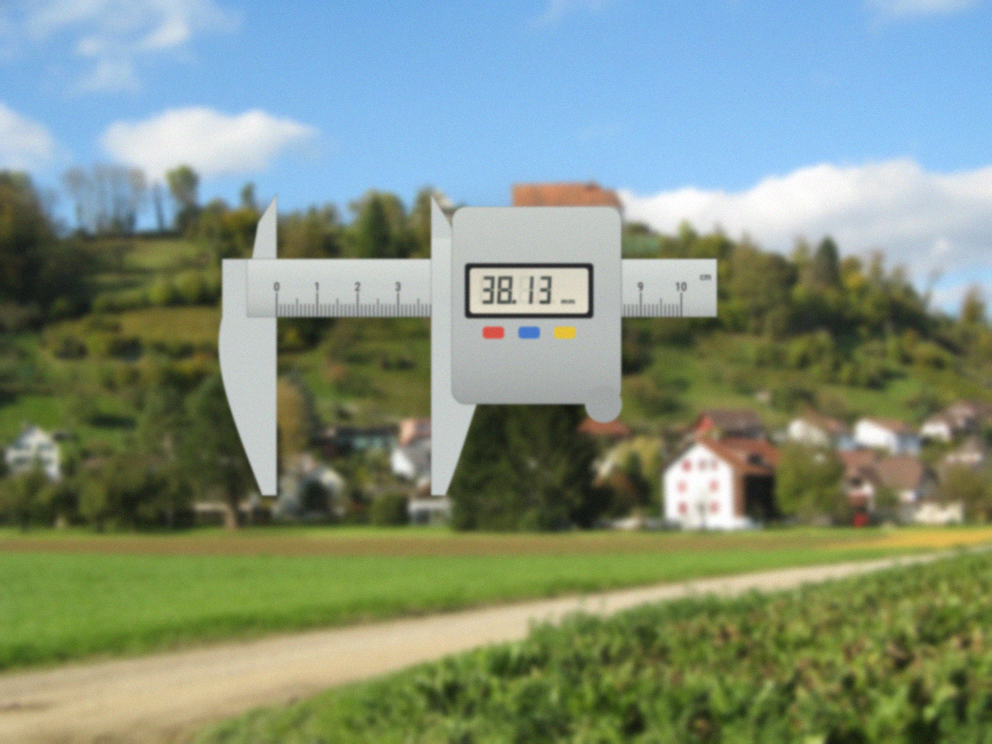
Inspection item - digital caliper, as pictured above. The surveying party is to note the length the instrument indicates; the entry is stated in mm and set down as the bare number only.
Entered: 38.13
